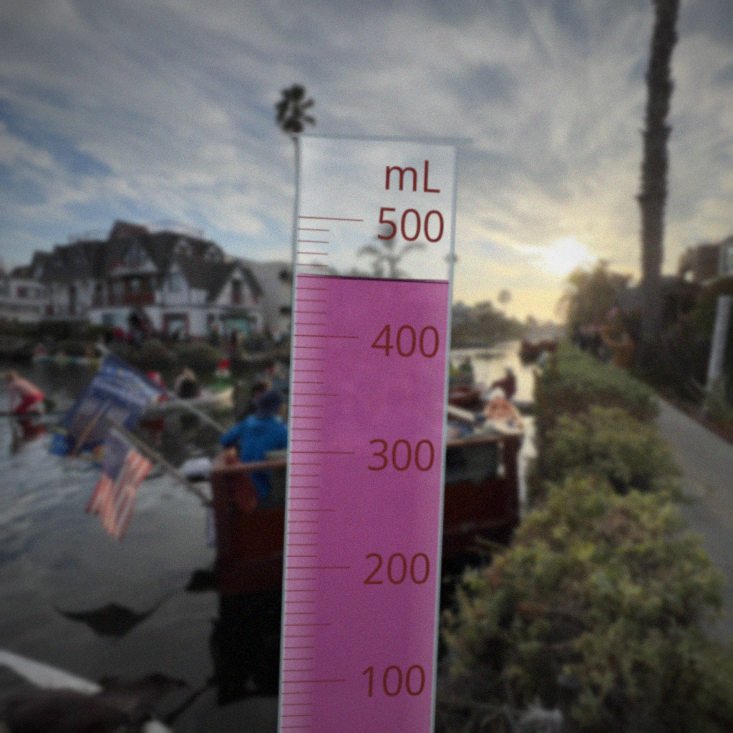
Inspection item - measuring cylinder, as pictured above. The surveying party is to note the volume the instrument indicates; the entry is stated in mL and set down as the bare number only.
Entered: 450
